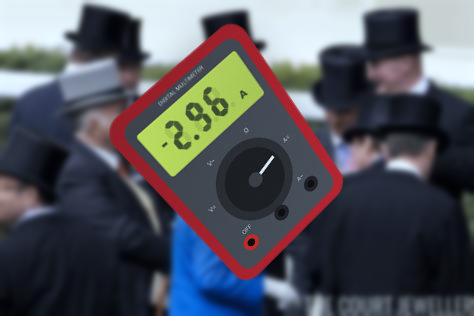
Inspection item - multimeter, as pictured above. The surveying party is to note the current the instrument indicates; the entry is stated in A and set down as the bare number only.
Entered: -2.96
